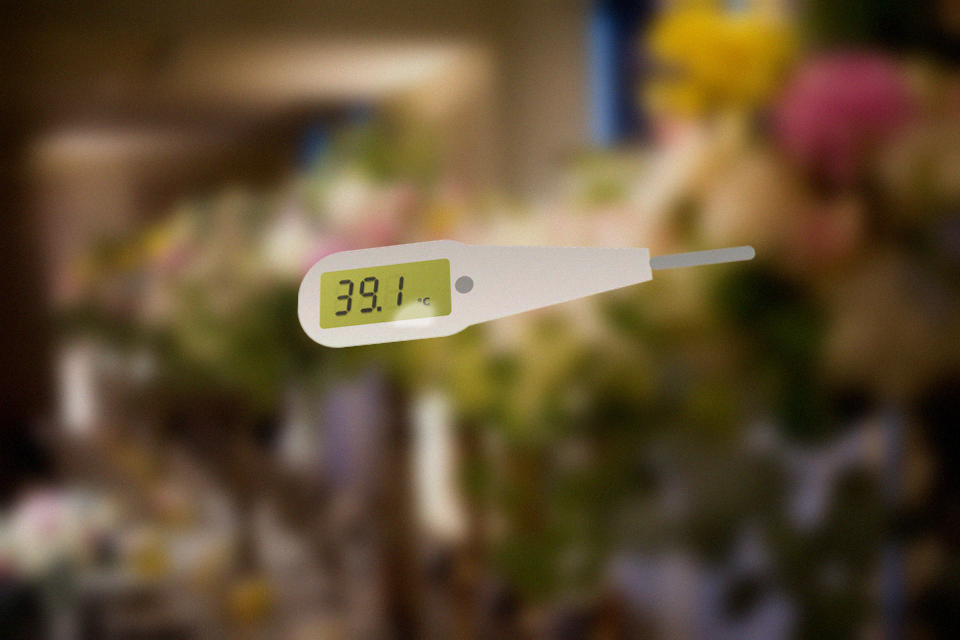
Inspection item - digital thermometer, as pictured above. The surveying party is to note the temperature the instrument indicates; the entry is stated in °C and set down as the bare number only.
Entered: 39.1
